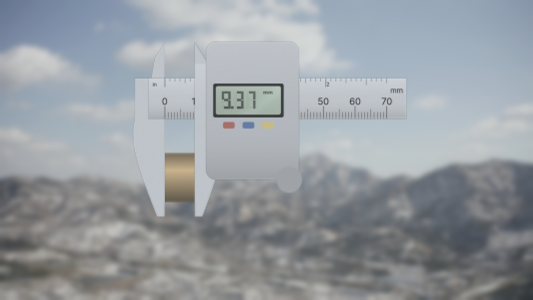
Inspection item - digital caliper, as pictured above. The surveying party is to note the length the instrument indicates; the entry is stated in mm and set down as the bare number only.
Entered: 9.37
